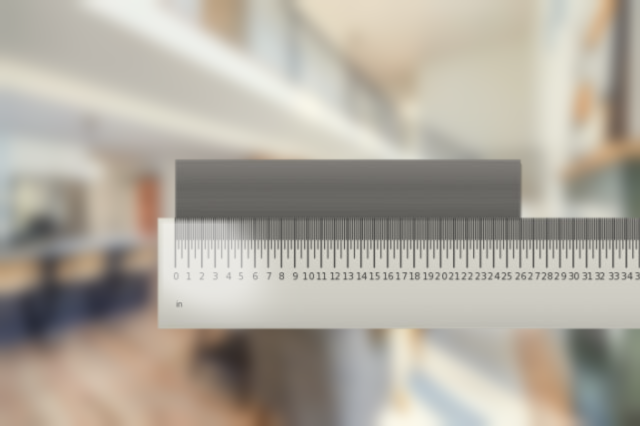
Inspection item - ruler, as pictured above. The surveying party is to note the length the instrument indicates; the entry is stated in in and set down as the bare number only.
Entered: 26
